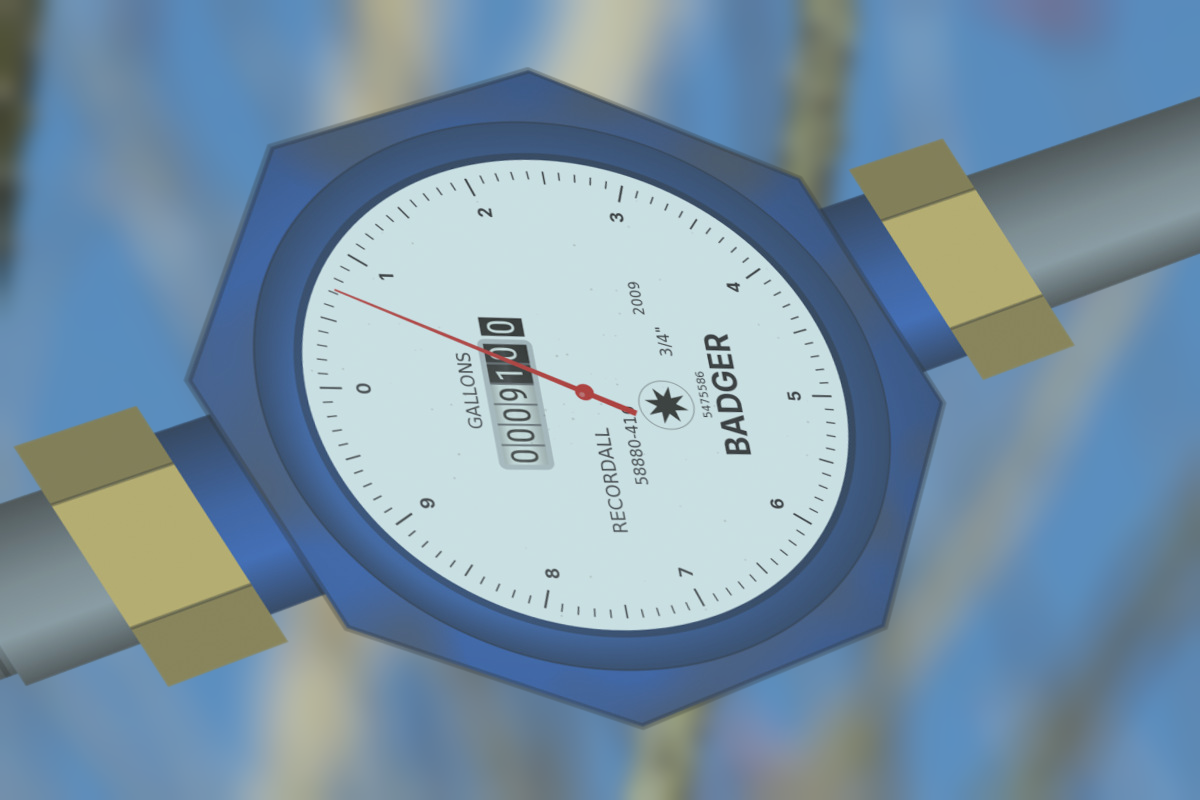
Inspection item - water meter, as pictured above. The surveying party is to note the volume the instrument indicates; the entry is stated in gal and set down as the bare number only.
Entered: 9100.7
